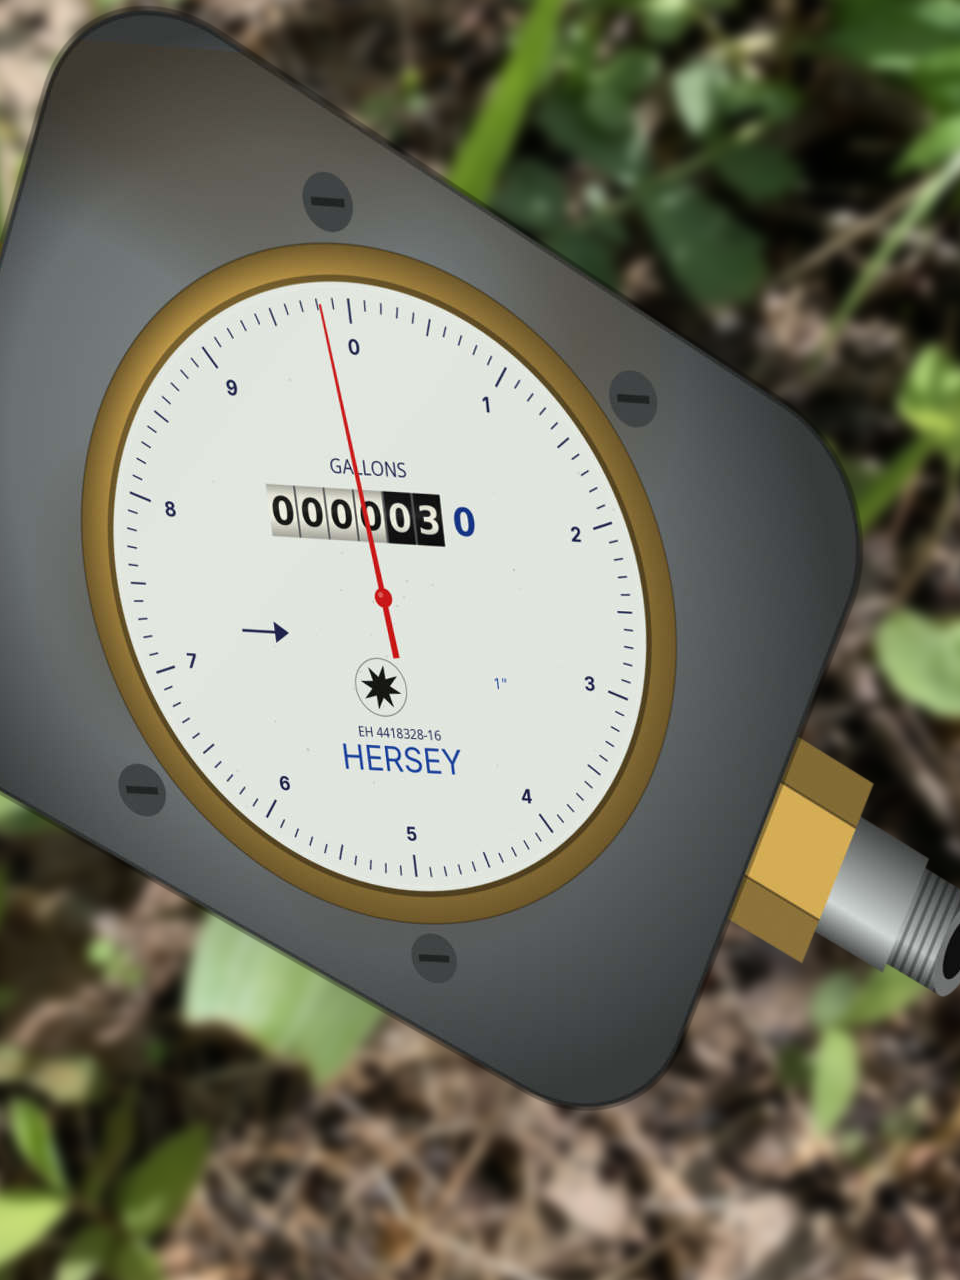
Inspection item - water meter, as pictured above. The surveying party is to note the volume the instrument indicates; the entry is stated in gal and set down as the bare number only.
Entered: 29.8
